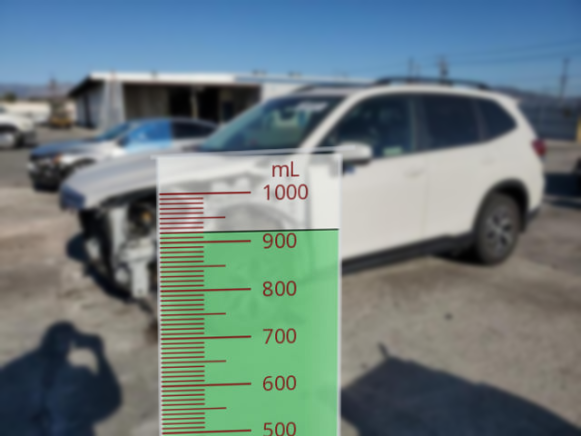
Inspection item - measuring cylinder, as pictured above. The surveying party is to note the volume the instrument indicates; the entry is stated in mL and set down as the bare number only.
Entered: 920
